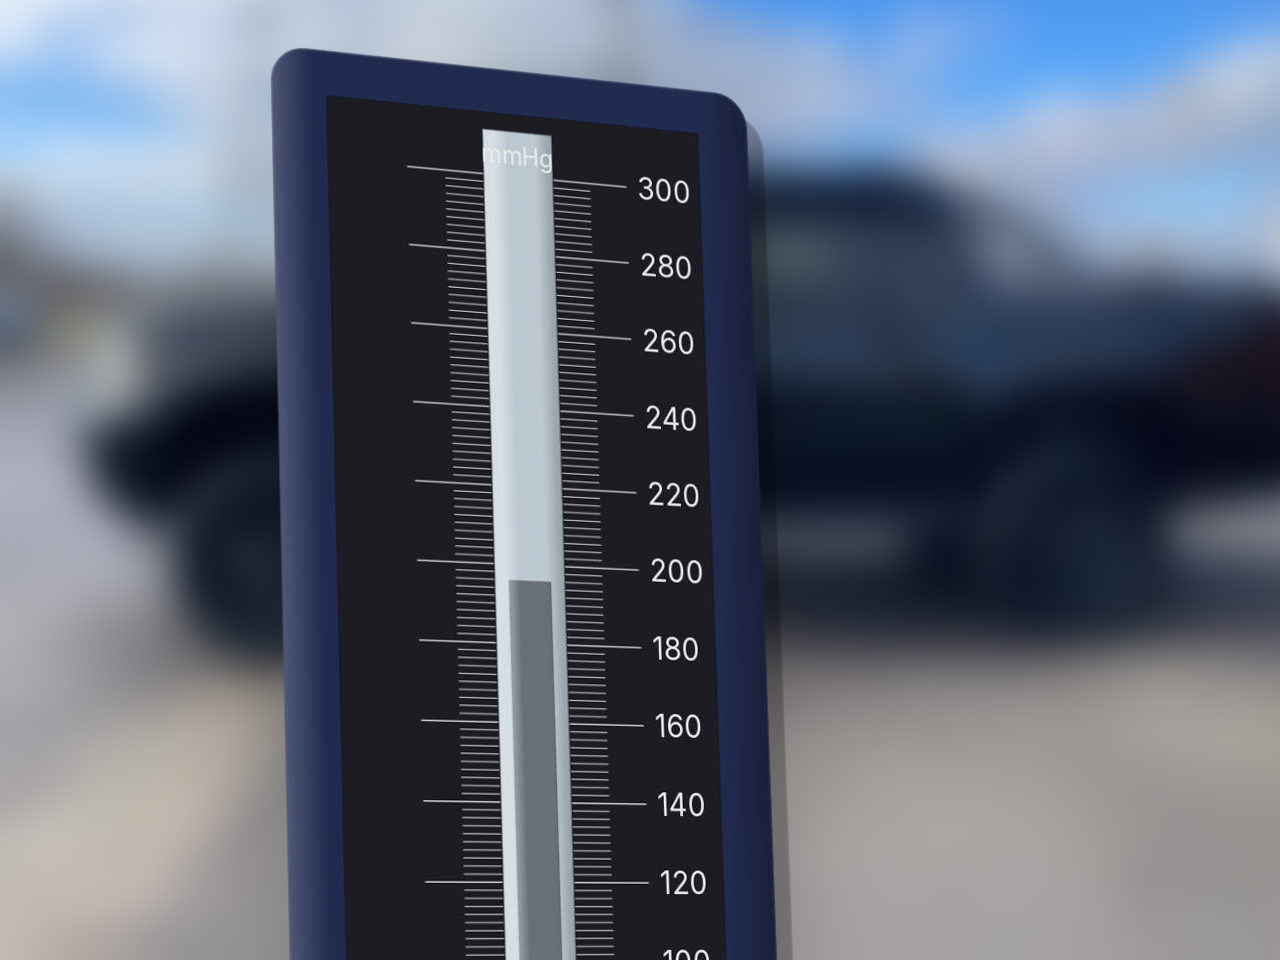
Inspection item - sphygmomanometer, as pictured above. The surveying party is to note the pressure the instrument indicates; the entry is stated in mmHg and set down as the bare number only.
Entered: 196
